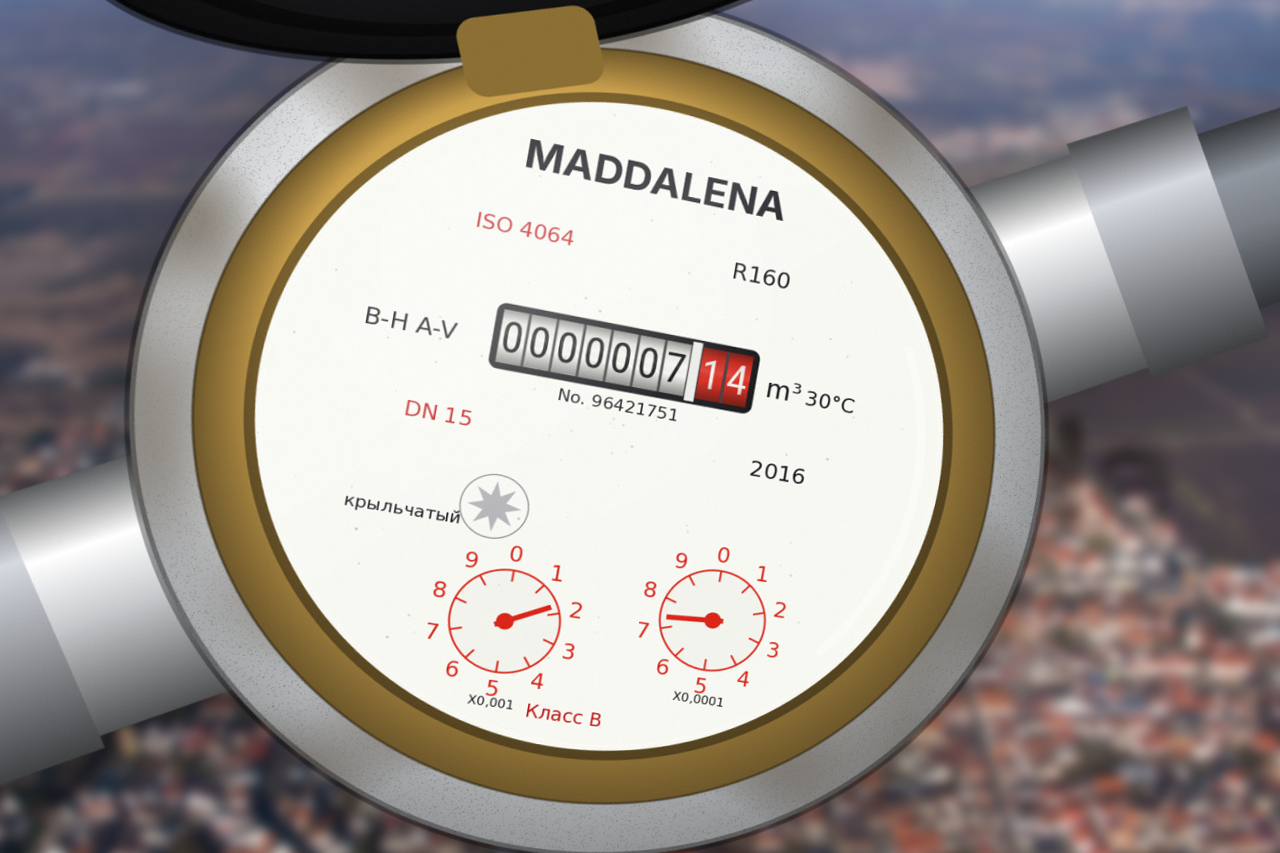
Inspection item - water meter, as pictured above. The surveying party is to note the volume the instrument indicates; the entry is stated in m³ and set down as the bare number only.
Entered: 7.1417
